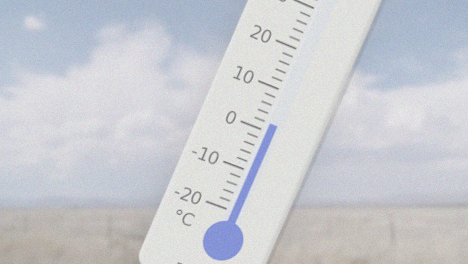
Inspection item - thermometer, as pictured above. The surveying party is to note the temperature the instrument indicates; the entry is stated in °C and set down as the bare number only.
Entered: 2
